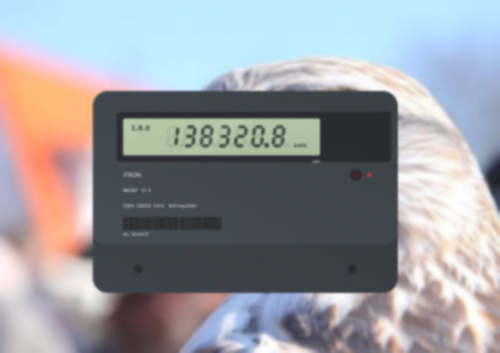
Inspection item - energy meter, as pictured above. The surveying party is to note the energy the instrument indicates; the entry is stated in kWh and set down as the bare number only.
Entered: 138320.8
